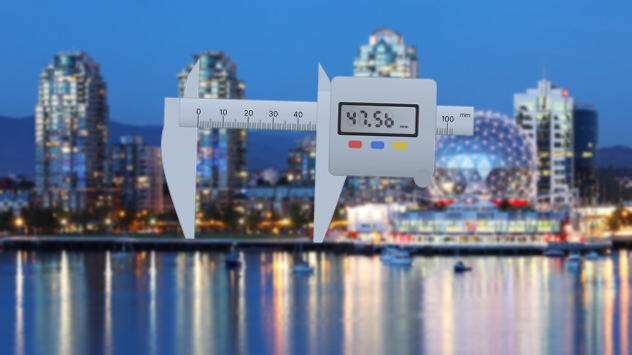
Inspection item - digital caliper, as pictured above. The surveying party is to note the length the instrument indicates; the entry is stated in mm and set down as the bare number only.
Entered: 47.56
